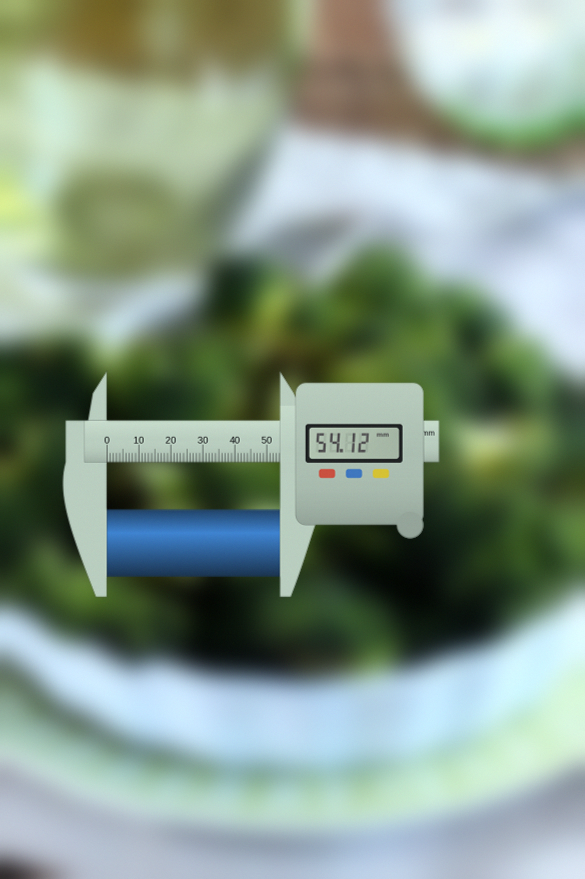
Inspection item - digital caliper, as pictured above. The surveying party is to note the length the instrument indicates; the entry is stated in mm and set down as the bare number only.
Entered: 54.12
